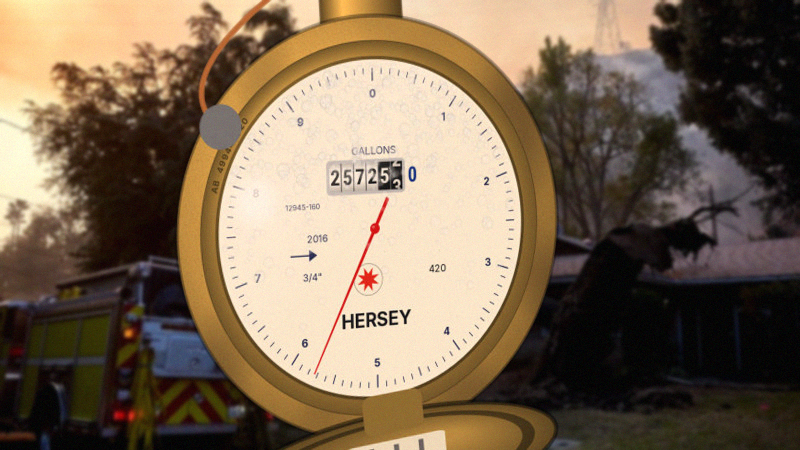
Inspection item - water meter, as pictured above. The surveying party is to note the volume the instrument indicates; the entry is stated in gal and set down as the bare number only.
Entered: 2572525.7
